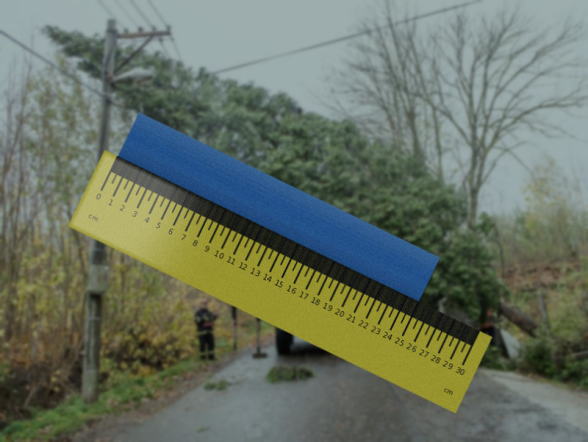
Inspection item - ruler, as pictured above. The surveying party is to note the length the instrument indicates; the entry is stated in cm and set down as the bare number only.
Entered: 25
